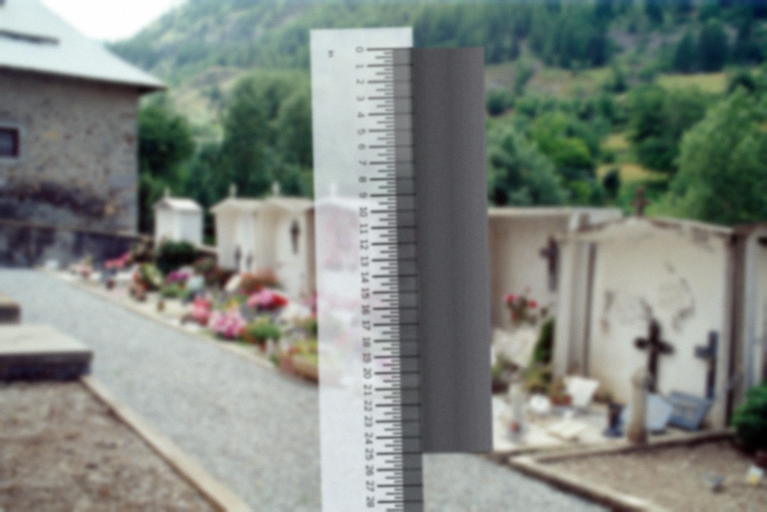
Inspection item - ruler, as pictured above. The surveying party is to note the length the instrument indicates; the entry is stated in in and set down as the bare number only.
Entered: 25
